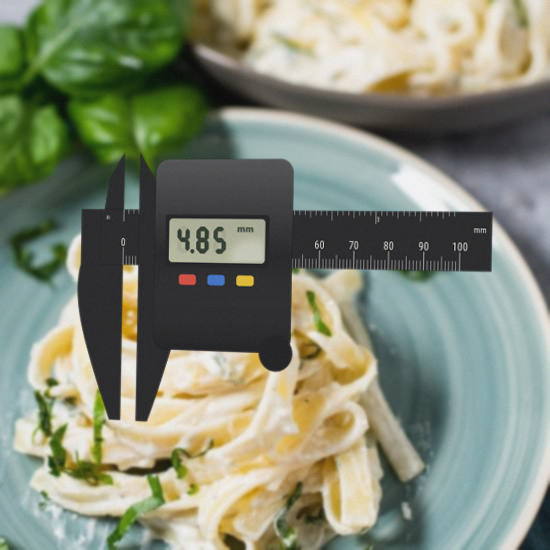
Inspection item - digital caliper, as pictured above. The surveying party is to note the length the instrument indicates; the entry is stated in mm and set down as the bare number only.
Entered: 4.85
